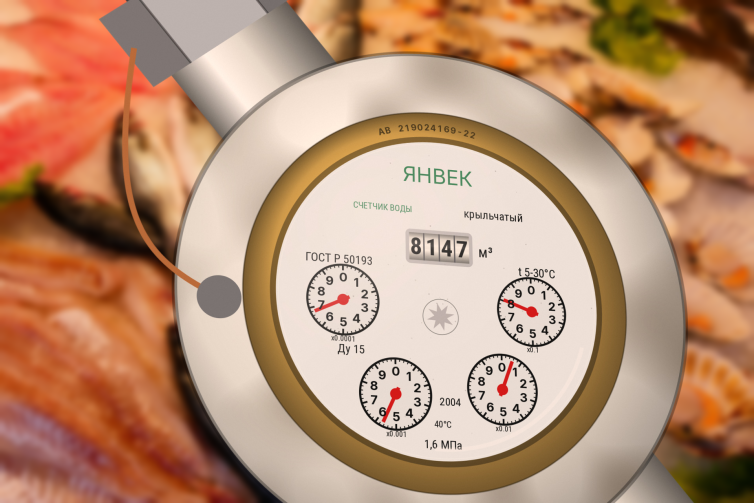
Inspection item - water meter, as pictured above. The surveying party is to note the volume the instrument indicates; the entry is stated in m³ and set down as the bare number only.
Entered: 8147.8056
